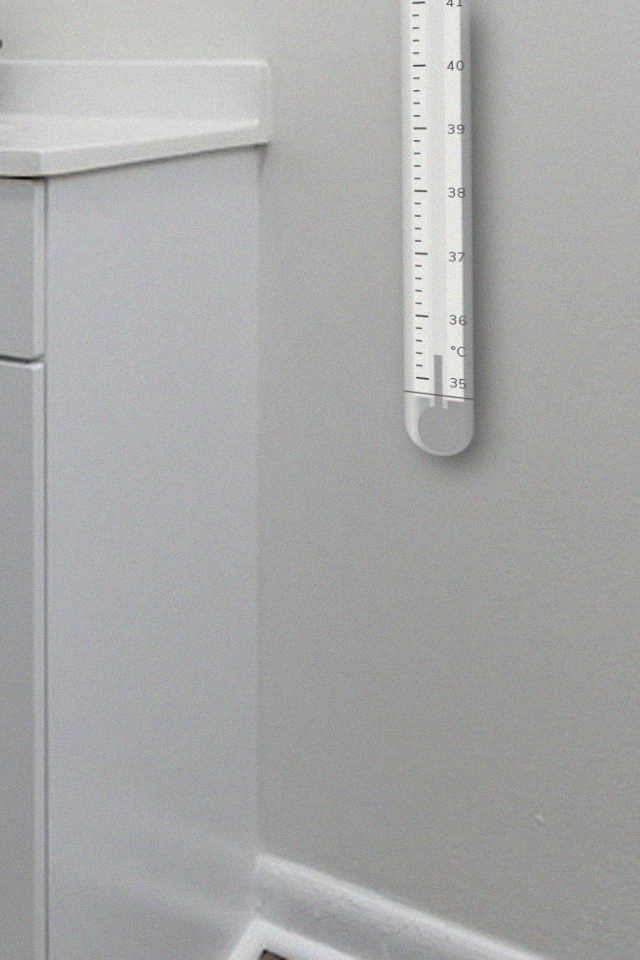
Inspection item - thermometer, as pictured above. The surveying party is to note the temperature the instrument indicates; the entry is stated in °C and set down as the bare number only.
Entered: 35.4
